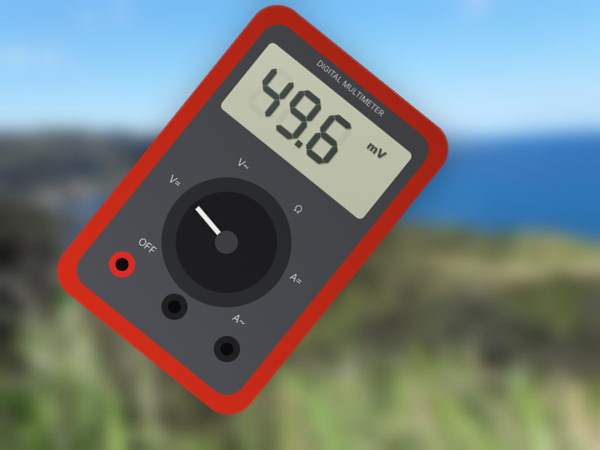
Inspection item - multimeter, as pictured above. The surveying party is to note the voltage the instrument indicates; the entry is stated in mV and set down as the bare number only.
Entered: 49.6
